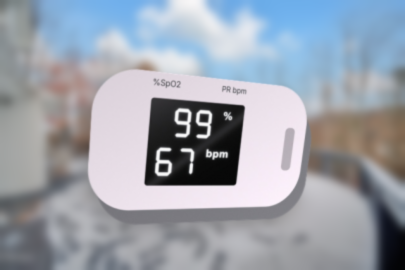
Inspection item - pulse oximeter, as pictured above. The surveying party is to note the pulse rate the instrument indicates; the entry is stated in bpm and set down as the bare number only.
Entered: 67
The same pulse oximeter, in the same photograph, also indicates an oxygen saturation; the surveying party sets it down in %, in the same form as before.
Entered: 99
